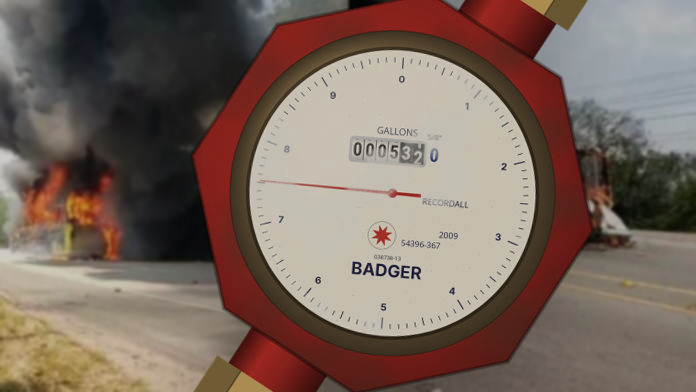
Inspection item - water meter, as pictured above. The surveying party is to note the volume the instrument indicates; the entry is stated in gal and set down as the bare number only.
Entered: 5317.5
